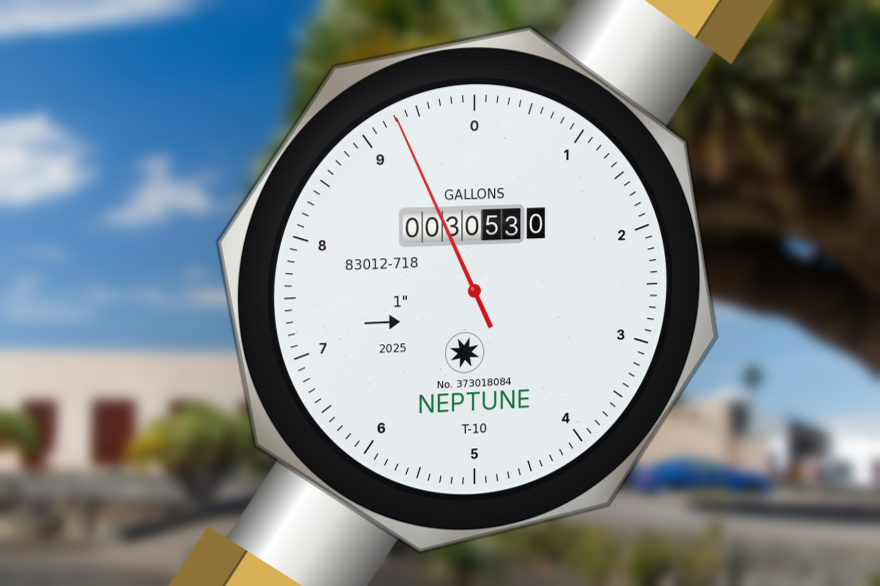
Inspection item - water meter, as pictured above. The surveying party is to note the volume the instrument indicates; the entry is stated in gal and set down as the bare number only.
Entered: 30529.3
